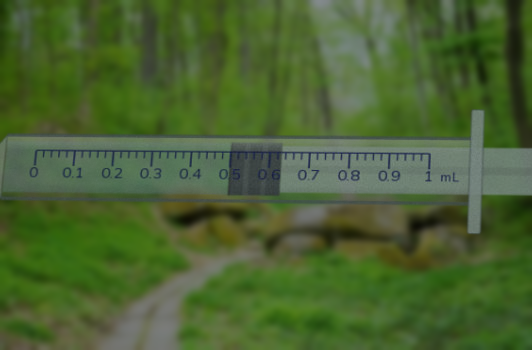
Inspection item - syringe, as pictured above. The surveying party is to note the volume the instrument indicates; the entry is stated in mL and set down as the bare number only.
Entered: 0.5
